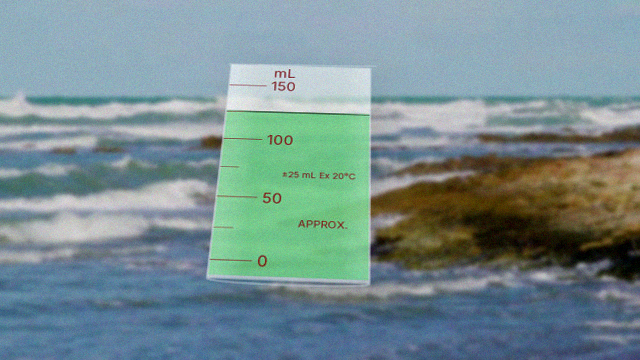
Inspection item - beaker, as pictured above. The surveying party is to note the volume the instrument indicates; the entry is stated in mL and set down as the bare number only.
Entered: 125
